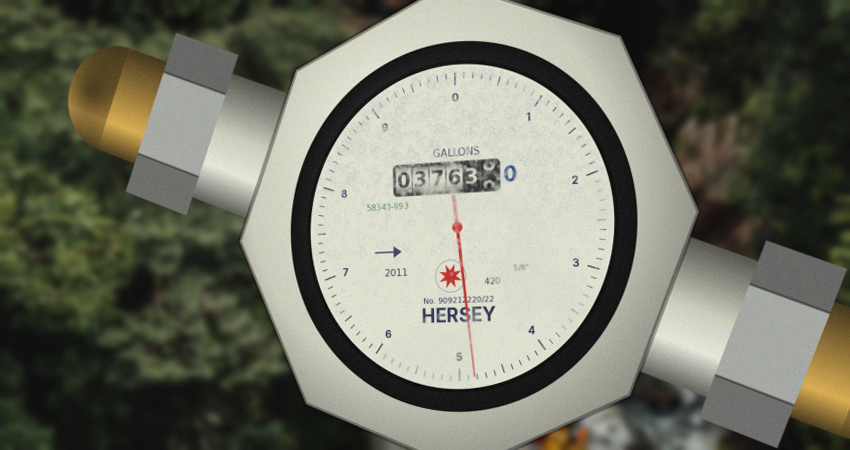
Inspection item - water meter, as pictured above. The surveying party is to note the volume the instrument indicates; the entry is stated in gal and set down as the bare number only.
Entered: 376384.8
